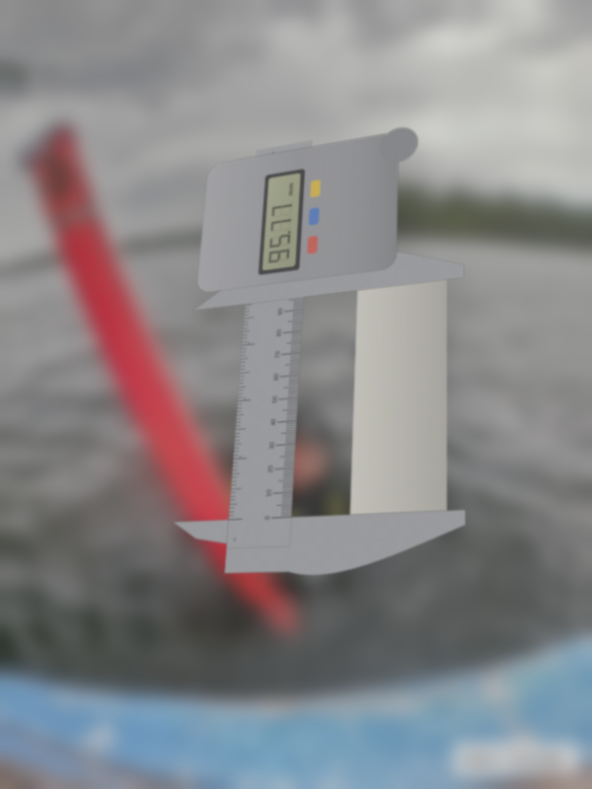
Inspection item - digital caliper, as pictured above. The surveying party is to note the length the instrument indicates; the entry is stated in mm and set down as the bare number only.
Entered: 95.77
